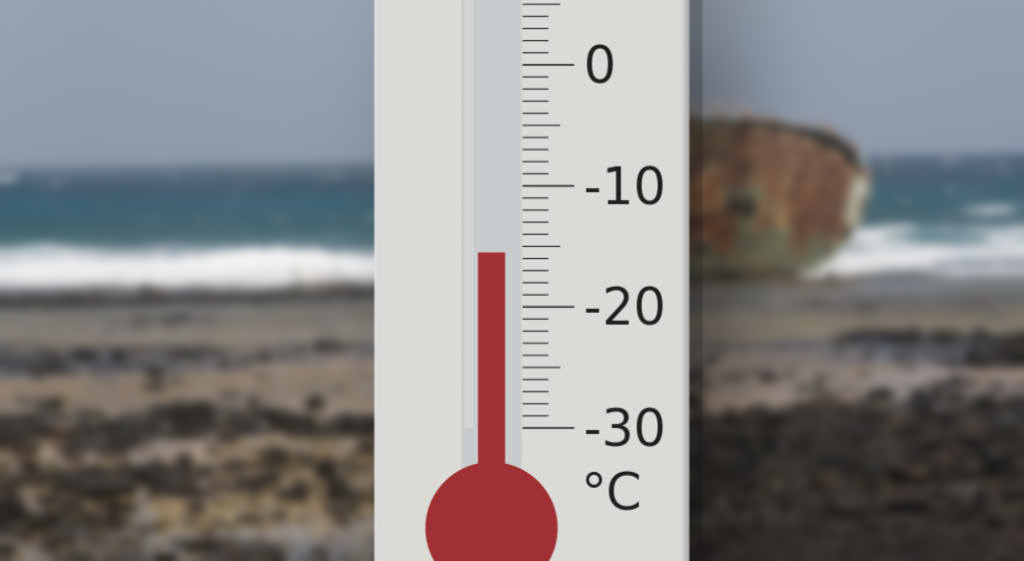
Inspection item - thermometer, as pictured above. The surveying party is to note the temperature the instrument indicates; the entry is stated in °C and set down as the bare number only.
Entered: -15.5
